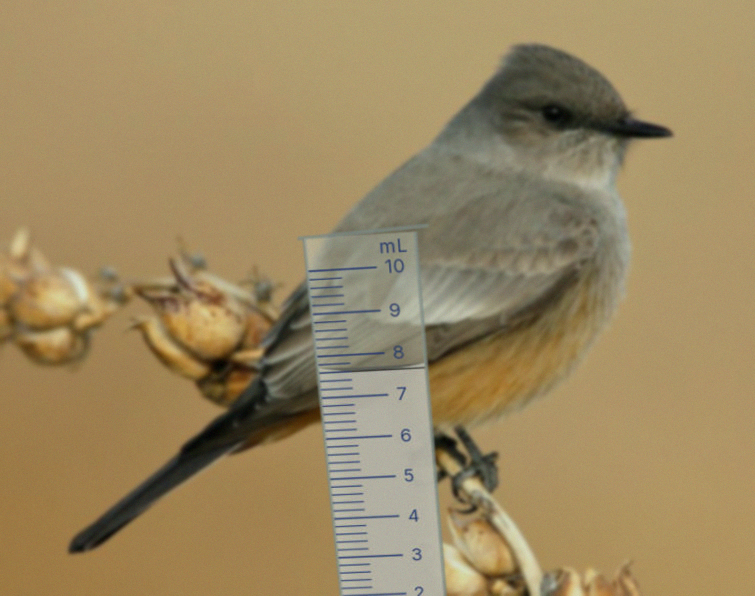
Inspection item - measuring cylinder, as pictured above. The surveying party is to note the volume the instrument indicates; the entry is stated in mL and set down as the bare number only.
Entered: 7.6
